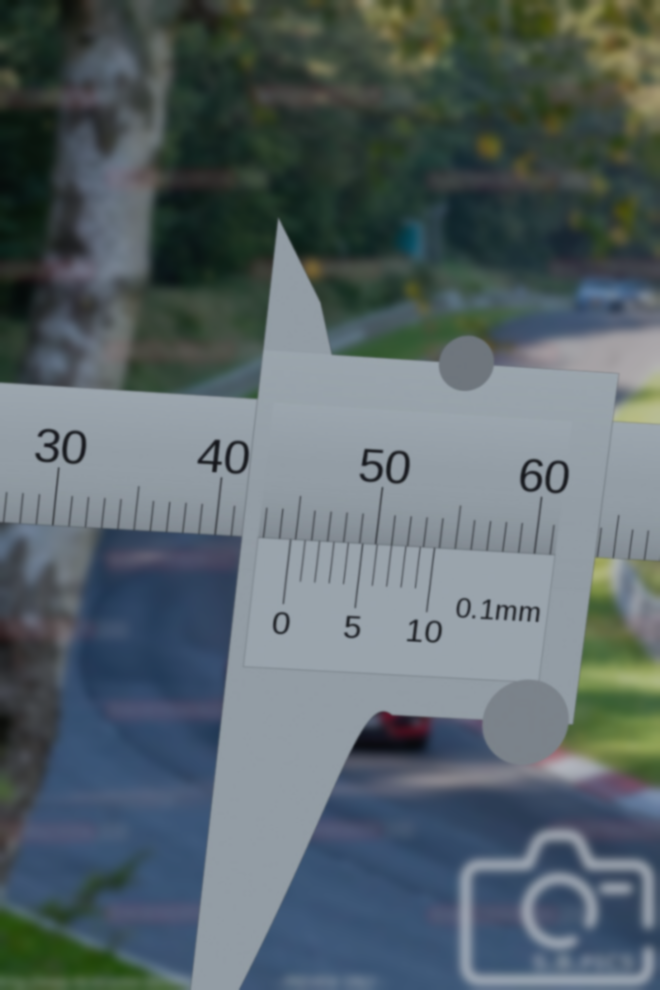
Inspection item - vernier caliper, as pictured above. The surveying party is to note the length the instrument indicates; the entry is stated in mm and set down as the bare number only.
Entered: 44.7
